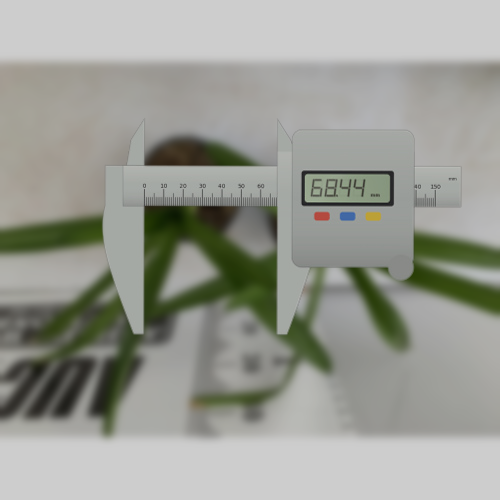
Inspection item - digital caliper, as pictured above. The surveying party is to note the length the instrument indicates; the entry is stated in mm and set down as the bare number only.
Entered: 68.44
